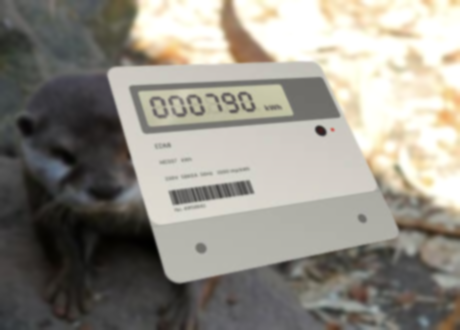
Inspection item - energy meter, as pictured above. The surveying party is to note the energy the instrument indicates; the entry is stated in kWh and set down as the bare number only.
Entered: 790
